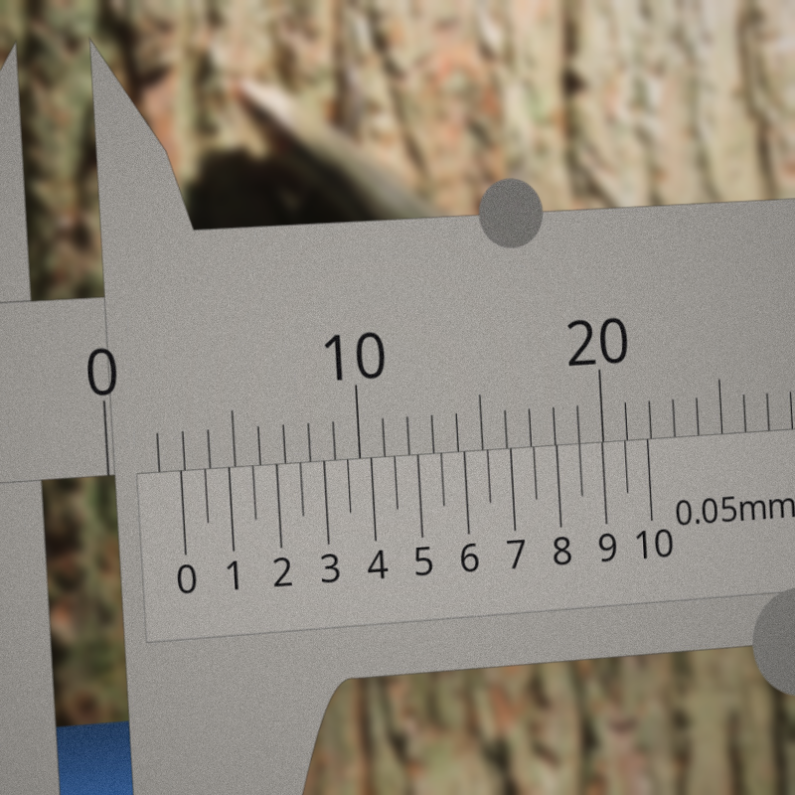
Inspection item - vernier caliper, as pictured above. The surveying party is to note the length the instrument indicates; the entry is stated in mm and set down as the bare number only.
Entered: 2.85
